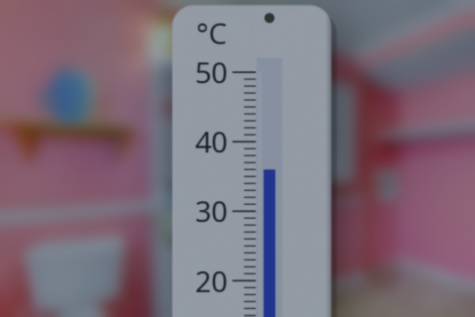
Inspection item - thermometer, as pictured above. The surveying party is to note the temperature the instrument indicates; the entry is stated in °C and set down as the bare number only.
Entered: 36
